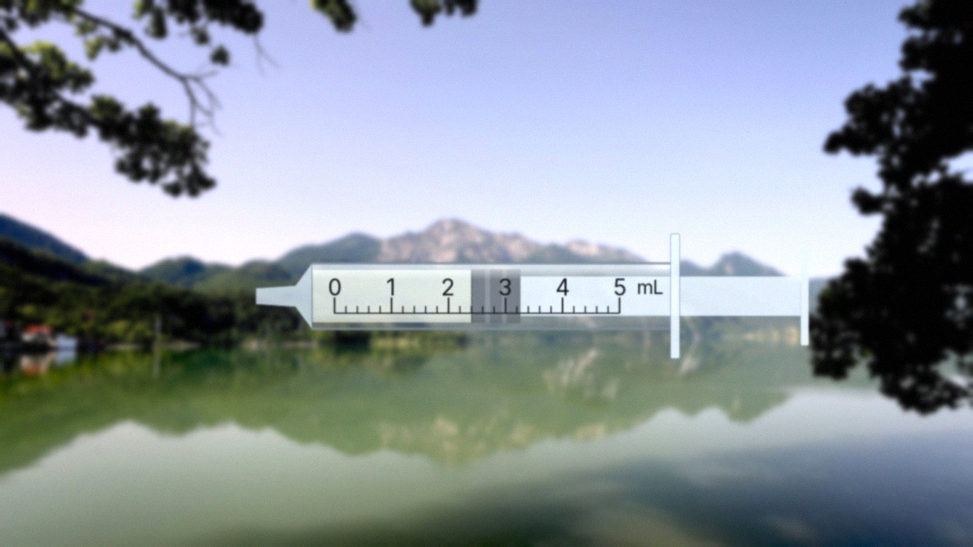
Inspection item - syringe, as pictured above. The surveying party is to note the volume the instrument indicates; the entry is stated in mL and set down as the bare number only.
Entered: 2.4
